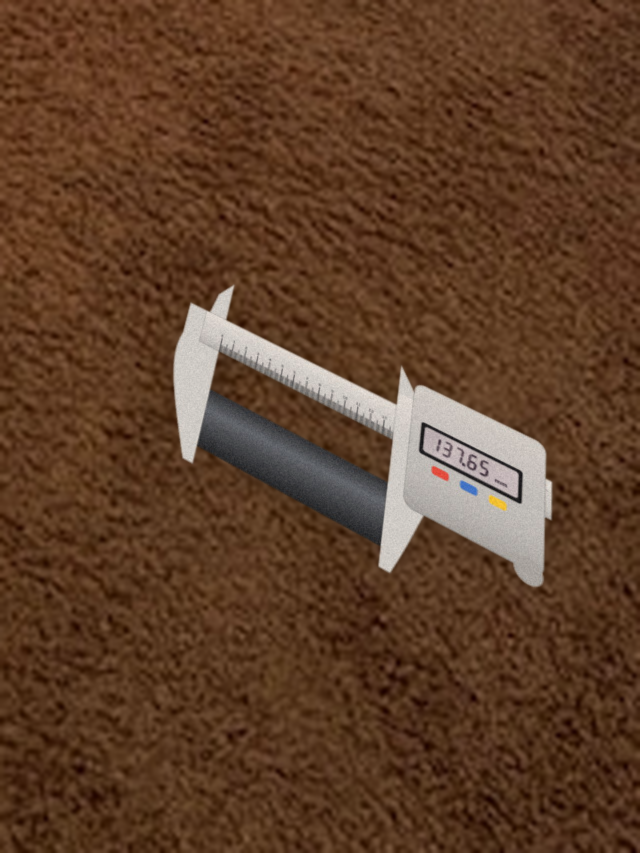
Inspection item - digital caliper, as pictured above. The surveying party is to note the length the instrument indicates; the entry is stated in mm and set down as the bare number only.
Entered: 137.65
